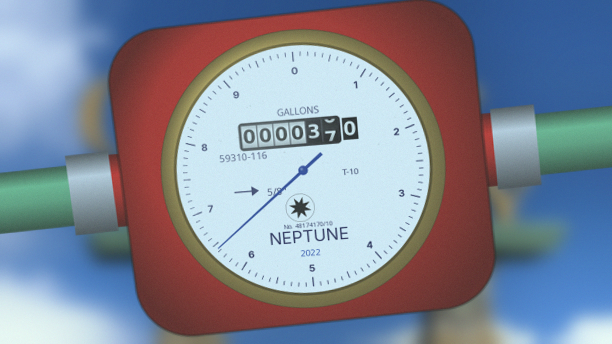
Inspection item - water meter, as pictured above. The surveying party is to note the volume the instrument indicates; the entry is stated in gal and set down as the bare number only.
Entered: 366.4
